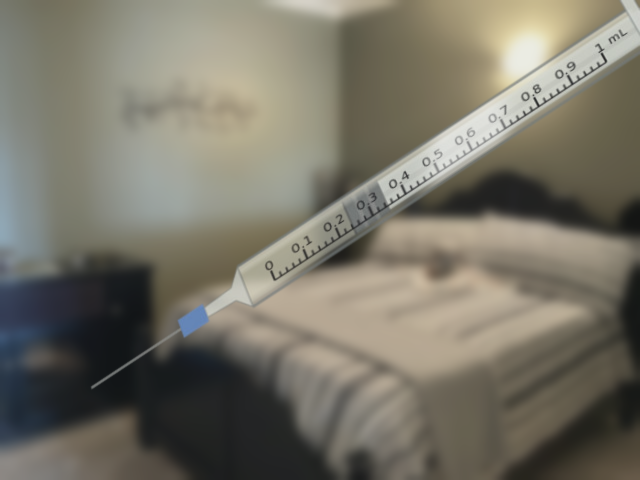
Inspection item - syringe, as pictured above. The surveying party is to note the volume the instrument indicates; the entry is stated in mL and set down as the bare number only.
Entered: 0.24
